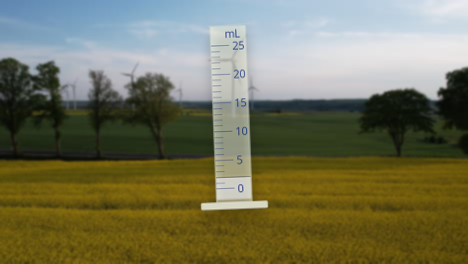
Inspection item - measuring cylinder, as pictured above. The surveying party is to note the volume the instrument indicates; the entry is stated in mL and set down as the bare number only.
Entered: 2
